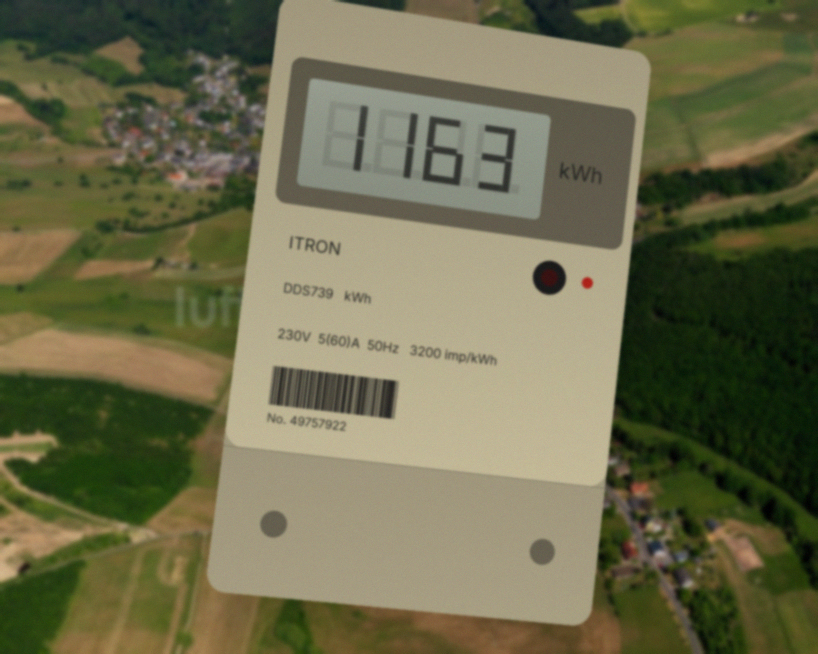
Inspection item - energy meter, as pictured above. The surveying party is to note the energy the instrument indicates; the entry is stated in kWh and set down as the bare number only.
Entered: 1163
